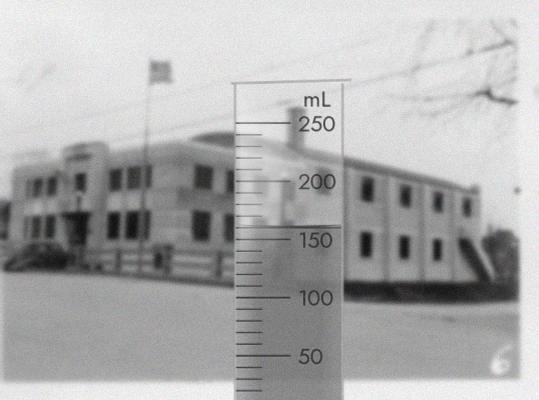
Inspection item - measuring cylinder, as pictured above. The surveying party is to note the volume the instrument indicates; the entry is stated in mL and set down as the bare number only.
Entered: 160
